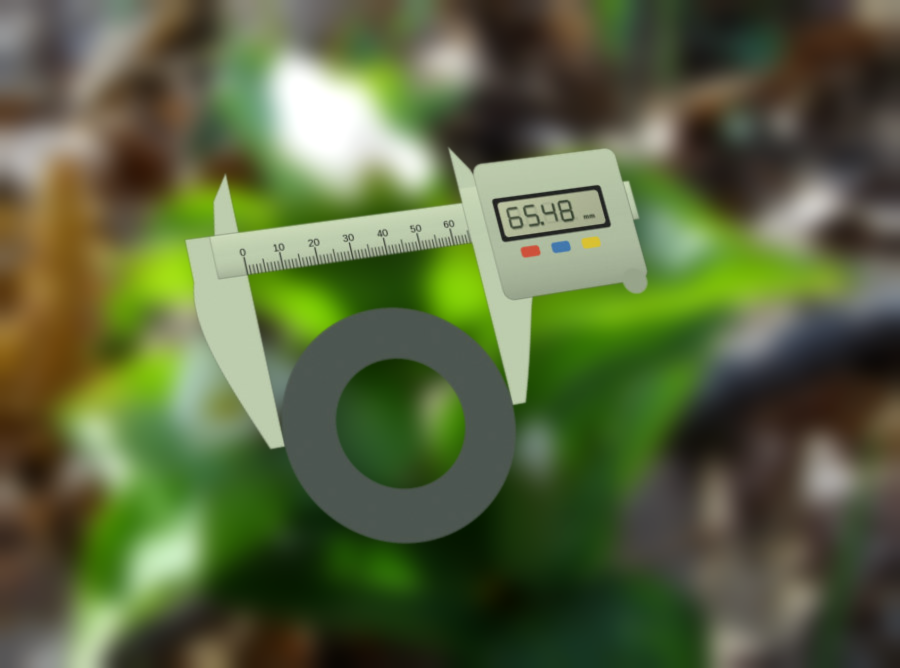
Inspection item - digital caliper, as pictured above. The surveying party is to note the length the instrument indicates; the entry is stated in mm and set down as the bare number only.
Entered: 65.48
